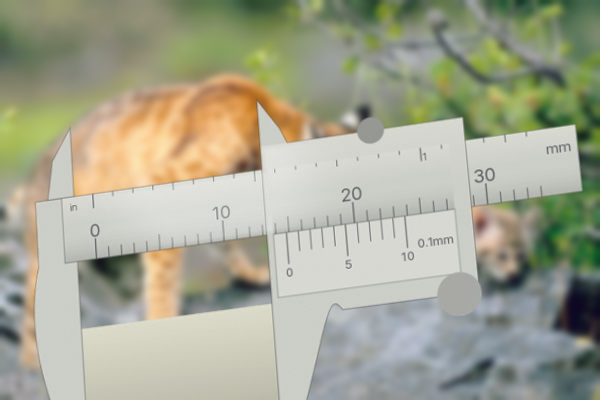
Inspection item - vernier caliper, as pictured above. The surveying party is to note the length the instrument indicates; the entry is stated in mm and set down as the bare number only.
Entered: 14.8
